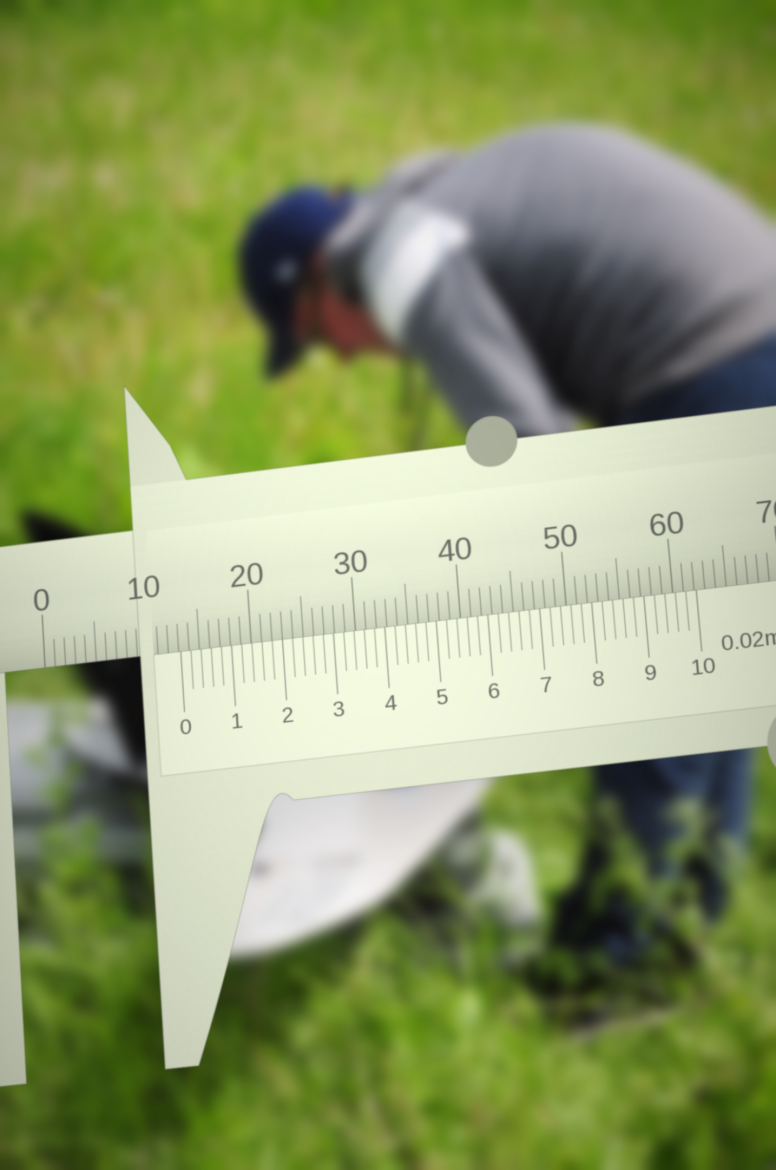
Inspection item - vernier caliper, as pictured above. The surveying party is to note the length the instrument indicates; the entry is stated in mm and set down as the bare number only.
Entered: 13.2
